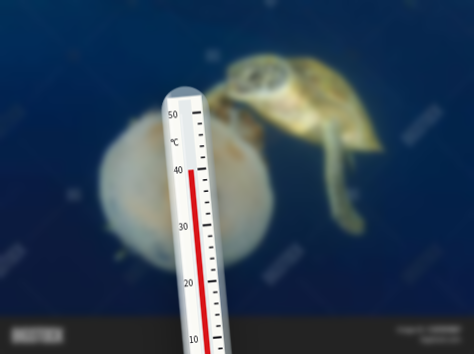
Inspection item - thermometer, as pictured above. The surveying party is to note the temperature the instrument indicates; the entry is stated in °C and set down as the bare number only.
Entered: 40
